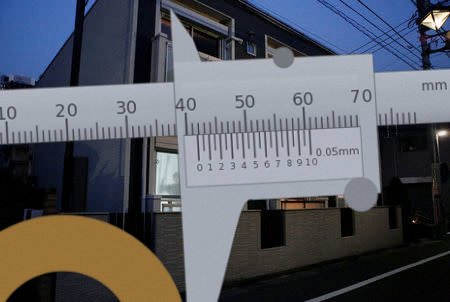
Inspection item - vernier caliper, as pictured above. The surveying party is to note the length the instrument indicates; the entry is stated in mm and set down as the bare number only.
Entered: 41.8
